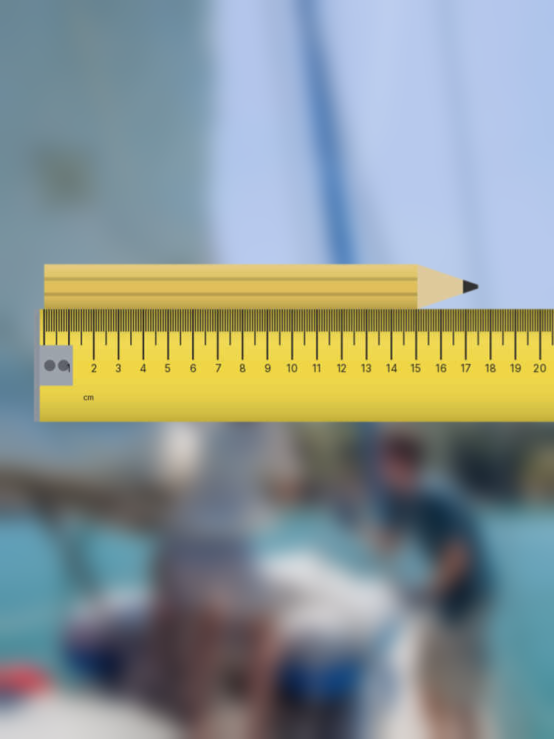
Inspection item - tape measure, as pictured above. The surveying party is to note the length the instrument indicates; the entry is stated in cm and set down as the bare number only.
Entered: 17.5
